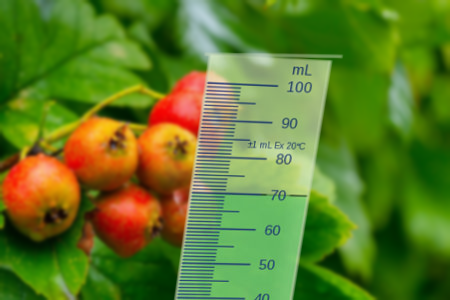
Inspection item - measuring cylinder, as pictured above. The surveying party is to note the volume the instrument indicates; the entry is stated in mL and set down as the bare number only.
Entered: 70
